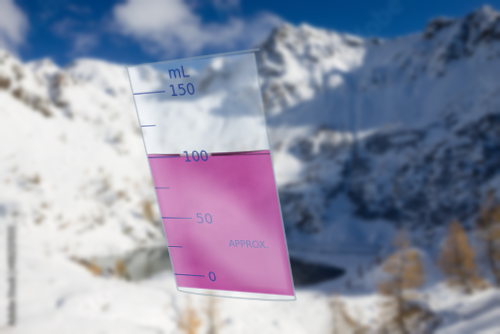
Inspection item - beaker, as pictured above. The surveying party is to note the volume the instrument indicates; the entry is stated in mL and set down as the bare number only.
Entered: 100
